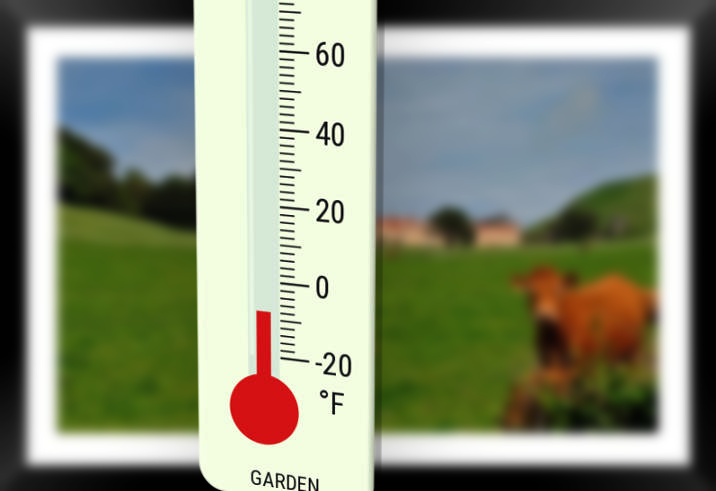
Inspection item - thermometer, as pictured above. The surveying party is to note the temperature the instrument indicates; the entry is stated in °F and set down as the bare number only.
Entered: -8
